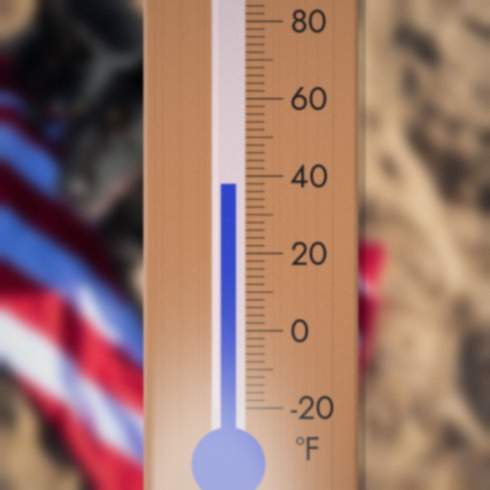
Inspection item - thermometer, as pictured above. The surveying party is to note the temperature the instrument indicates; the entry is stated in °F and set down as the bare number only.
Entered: 38
